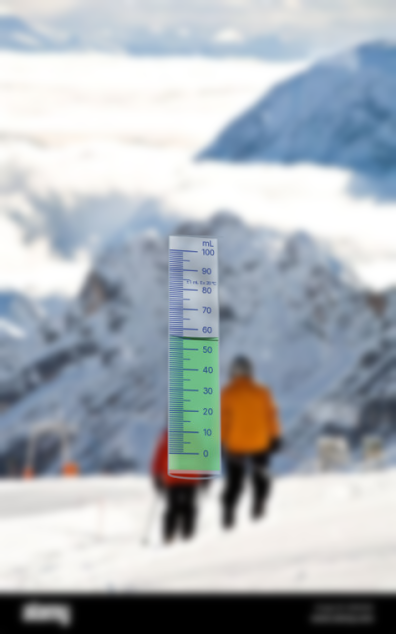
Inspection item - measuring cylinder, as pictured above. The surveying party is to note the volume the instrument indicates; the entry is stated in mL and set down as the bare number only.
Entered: 55
